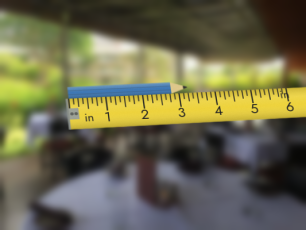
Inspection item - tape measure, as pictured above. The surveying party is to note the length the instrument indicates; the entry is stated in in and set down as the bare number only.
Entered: 3.25
